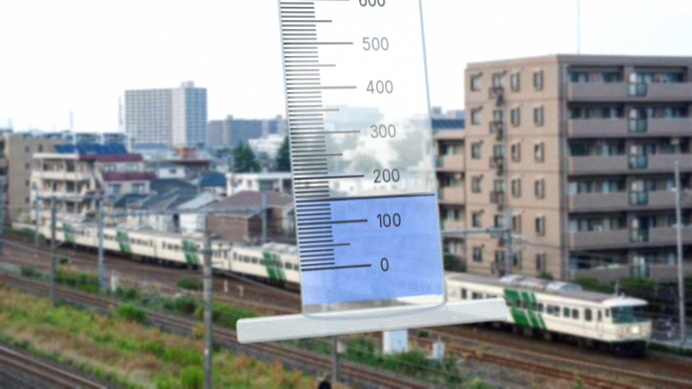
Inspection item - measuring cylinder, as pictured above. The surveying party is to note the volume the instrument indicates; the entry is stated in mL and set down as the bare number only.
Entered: 150
